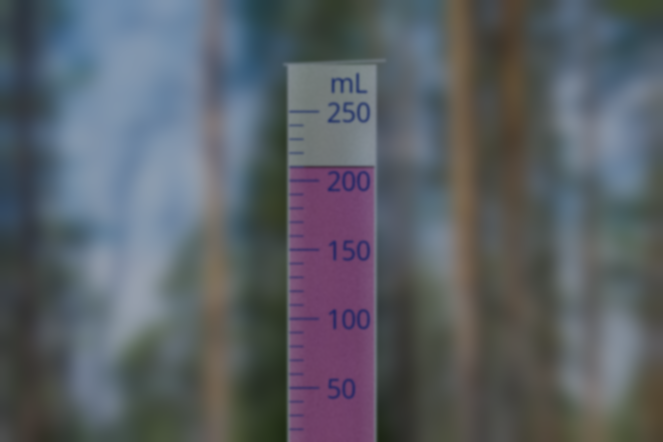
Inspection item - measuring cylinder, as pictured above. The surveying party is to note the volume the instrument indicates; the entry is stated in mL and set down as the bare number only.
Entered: 210
